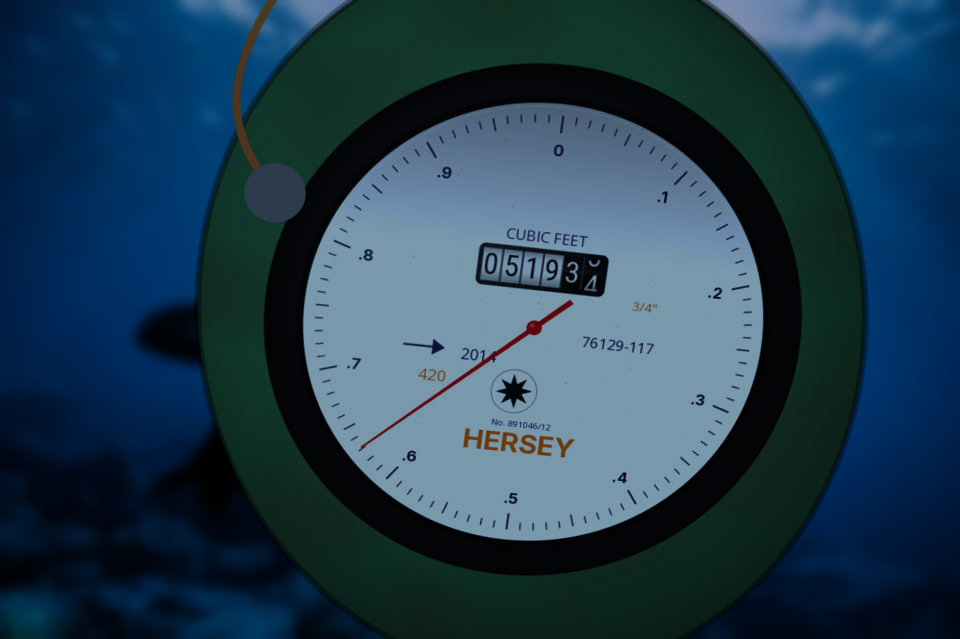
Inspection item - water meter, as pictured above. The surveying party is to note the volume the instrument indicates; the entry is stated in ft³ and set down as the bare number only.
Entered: 51933.63
